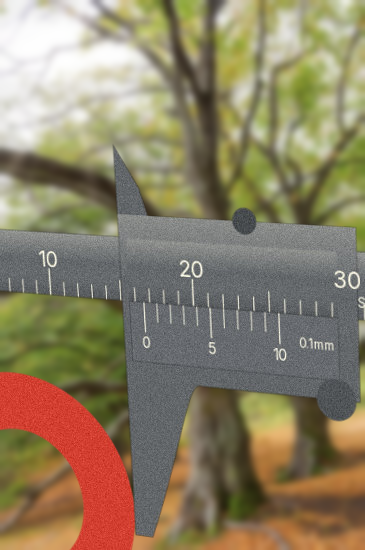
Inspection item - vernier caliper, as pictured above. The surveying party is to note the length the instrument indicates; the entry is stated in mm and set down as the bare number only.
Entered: 16.6
